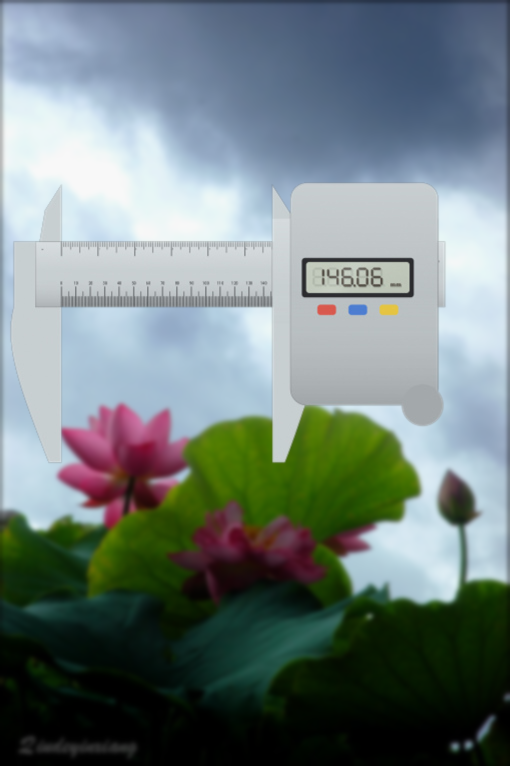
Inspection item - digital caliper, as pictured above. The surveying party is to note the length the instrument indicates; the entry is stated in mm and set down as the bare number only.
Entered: 146.06
